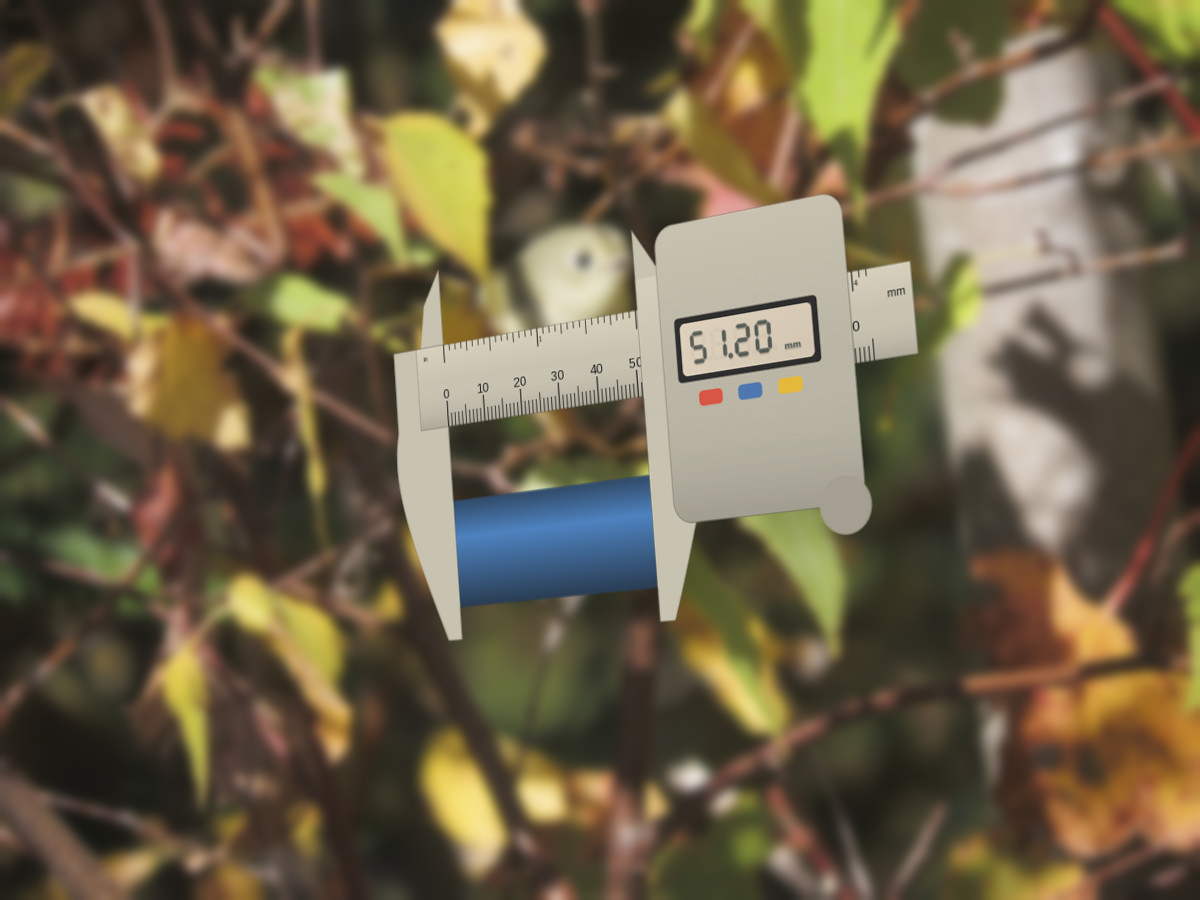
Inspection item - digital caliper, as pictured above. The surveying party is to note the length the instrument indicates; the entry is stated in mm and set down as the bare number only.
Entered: 51.20
